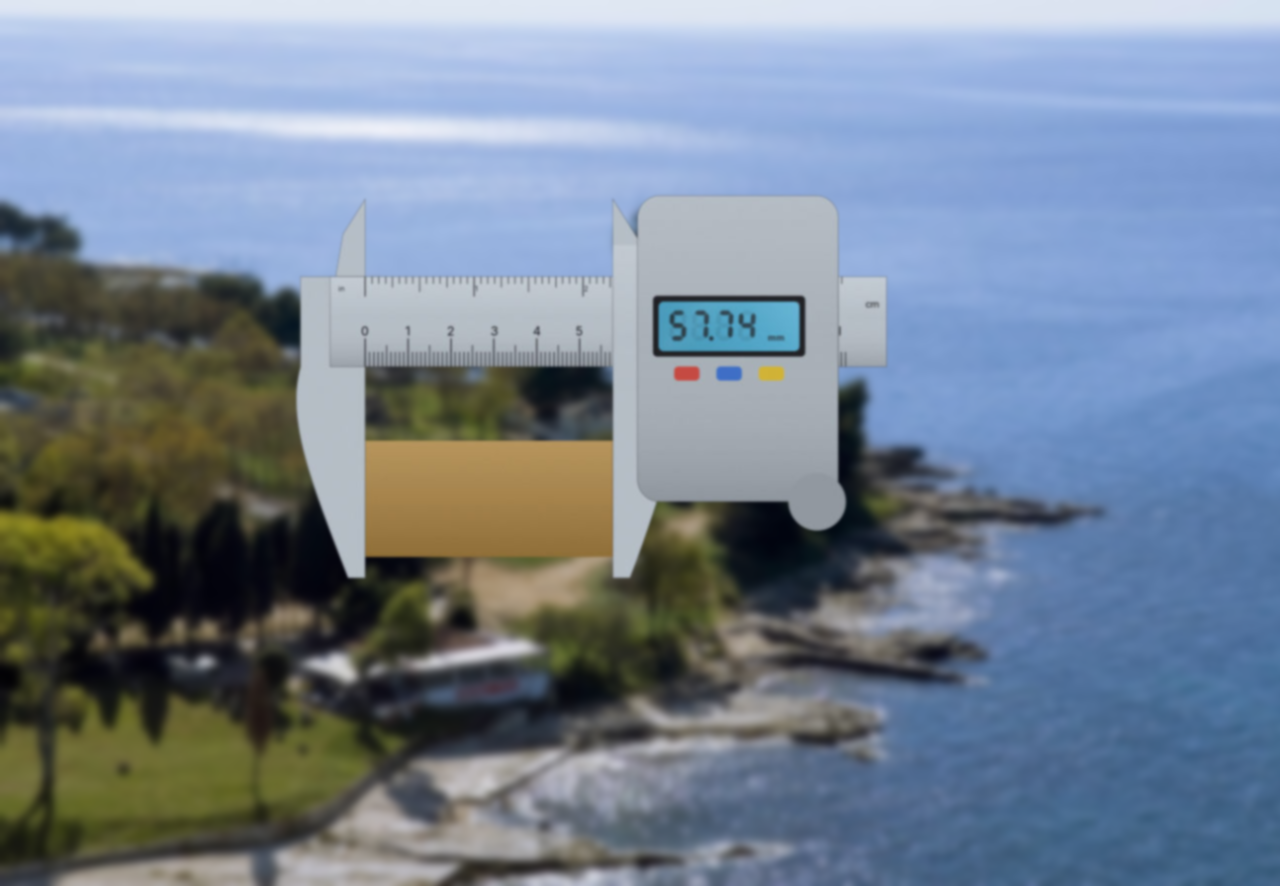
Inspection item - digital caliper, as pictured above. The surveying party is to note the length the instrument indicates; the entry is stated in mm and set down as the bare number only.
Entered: 57.74
